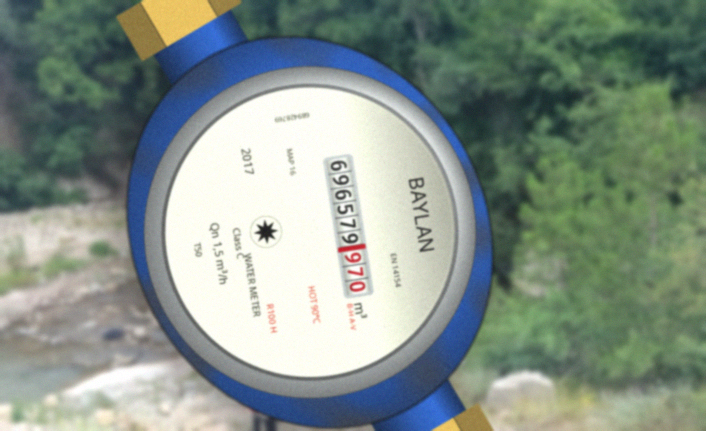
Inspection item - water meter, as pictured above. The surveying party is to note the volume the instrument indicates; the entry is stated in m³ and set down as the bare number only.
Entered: 696579.970
